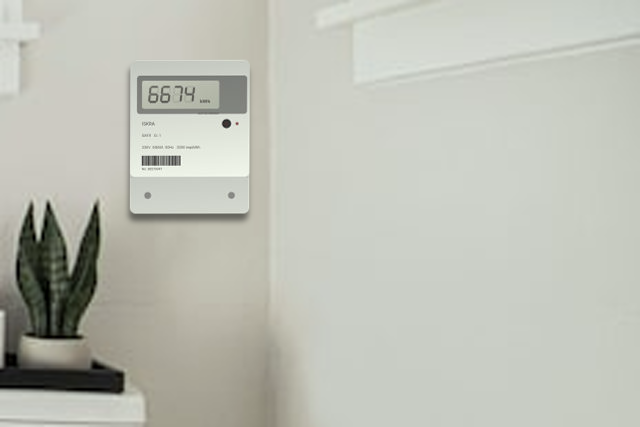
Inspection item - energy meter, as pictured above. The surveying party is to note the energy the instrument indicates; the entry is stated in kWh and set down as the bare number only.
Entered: 6674
